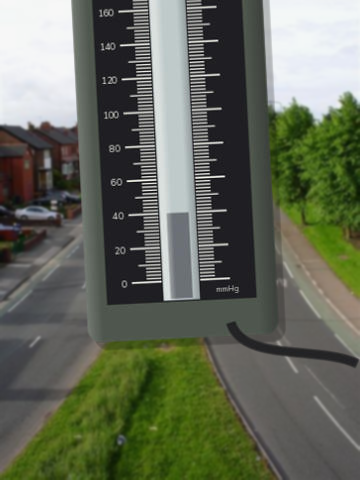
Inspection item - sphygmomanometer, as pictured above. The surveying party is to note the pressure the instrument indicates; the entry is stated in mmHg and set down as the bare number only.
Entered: 40
